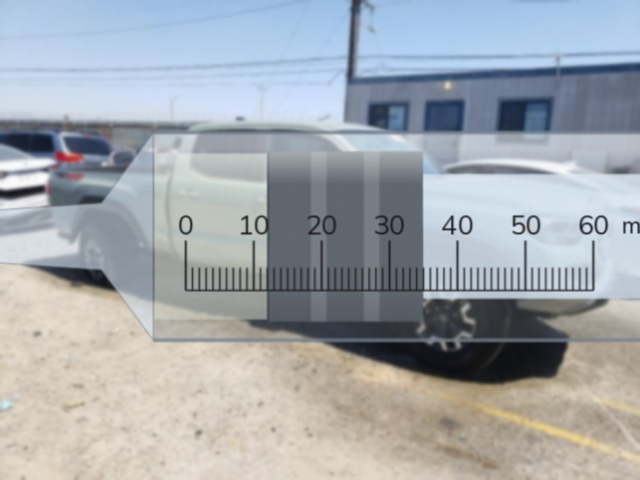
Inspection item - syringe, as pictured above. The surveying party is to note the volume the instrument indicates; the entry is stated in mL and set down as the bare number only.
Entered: 12
